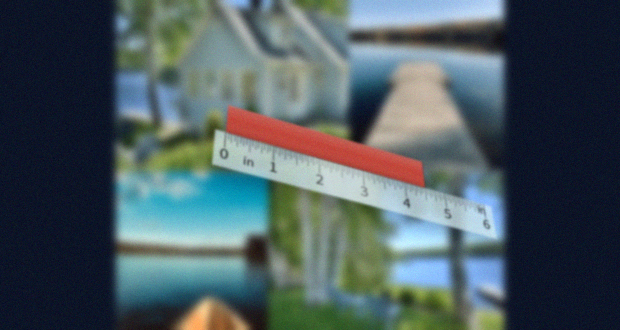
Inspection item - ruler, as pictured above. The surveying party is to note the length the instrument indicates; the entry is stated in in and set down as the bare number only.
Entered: 4.5
